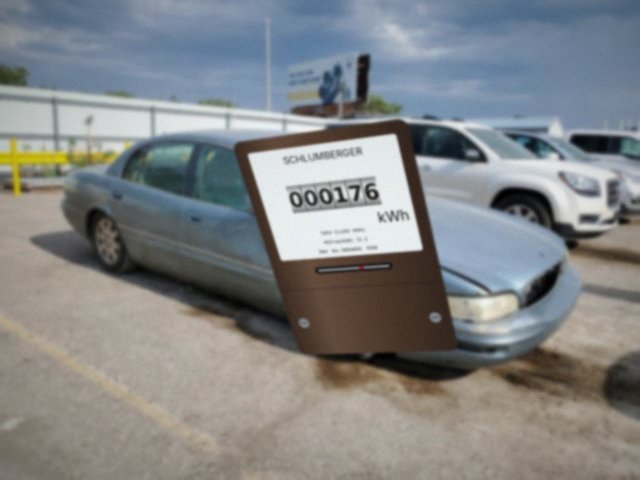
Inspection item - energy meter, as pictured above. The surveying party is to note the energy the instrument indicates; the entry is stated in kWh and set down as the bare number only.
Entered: 176
